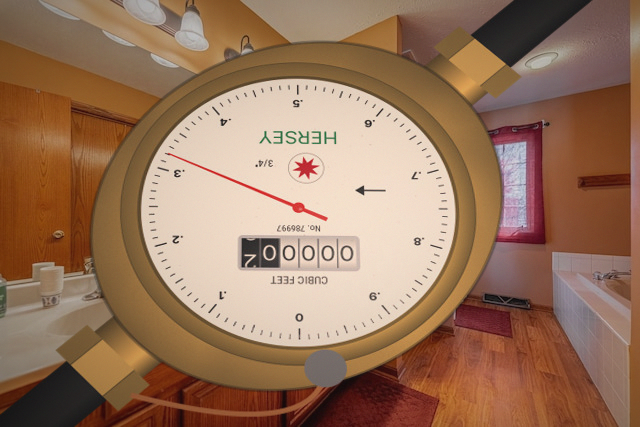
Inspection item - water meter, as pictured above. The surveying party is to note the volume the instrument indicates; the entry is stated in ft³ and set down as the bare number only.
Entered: 2.32
